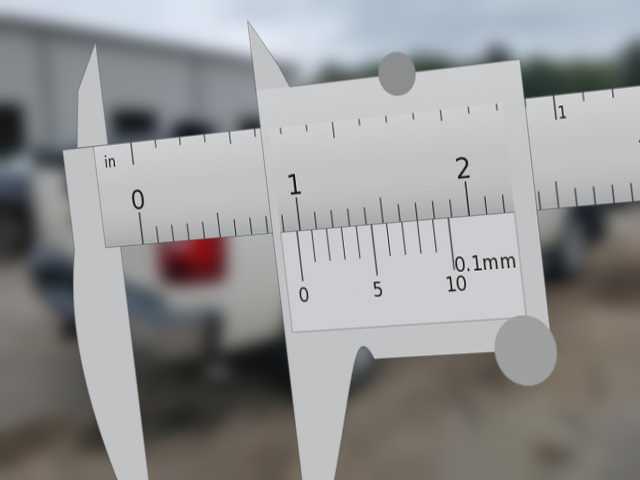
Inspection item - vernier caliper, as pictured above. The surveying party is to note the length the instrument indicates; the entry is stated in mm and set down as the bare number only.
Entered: 9.8
